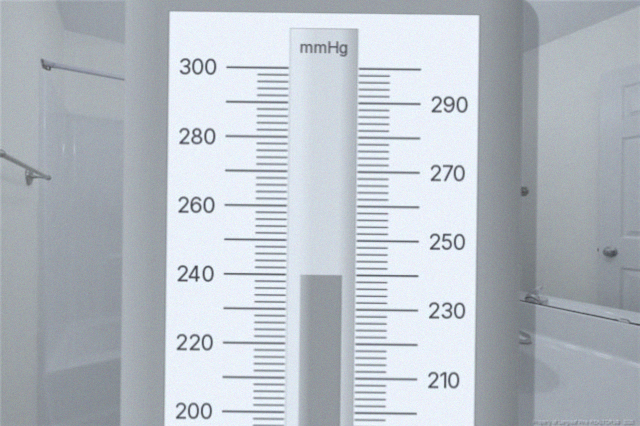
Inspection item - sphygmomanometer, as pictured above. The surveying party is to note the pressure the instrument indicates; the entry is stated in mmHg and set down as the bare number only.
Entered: 240
